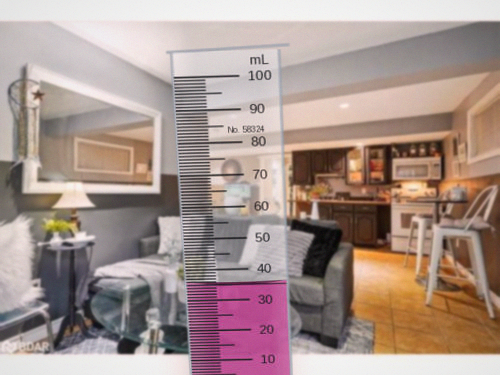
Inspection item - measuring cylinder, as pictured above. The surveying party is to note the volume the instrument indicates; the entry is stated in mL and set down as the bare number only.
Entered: 35
